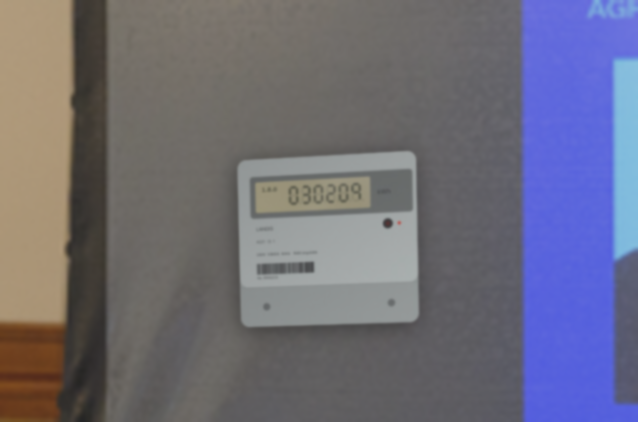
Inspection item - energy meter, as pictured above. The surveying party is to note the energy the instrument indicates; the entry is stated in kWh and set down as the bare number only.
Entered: 30209
